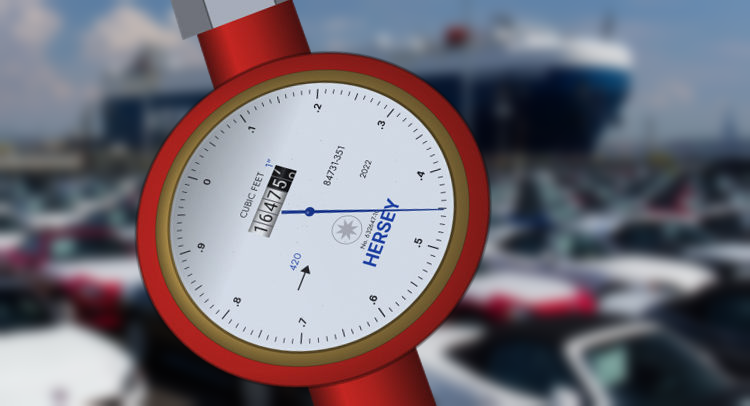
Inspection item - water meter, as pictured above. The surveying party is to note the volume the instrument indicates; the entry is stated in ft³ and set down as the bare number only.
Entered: 164757.45
